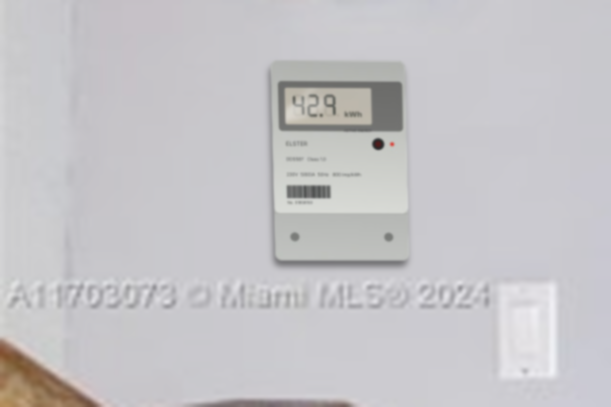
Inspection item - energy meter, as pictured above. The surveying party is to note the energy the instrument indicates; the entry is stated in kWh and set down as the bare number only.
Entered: 42.9
